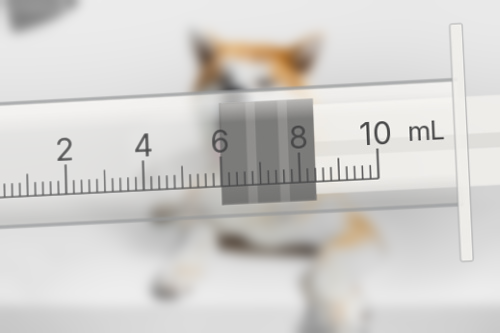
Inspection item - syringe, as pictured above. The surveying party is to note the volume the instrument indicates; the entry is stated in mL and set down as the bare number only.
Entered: 6
